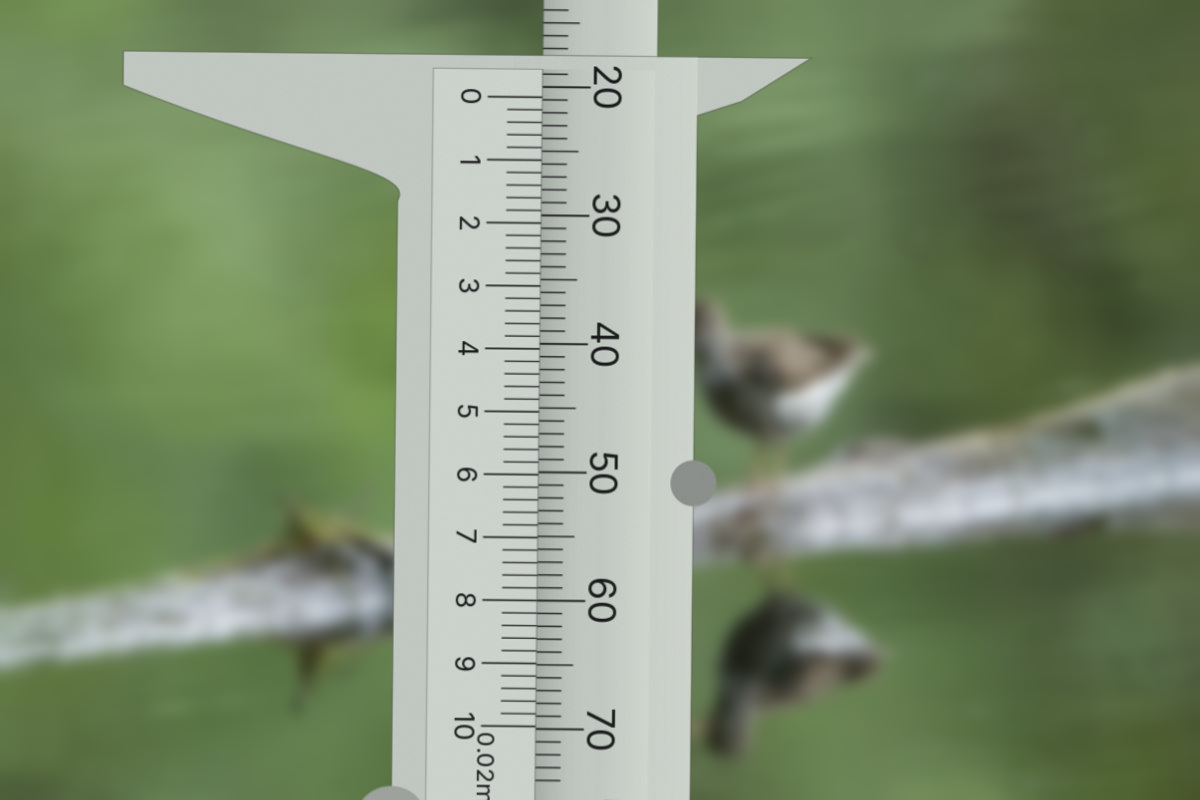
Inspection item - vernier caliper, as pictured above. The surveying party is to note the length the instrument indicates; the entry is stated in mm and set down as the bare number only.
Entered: 20.8
